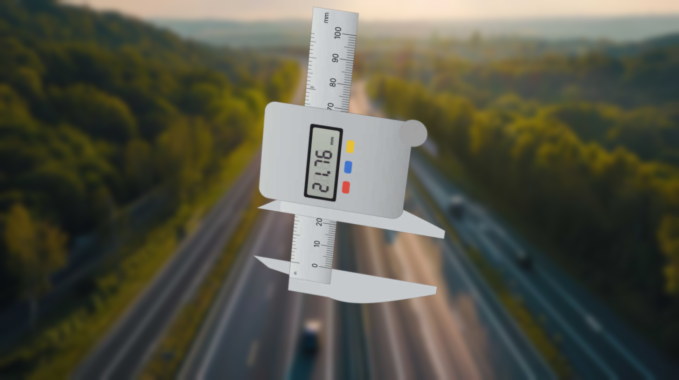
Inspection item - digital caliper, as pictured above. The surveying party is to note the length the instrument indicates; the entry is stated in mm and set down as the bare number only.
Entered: 21.76
